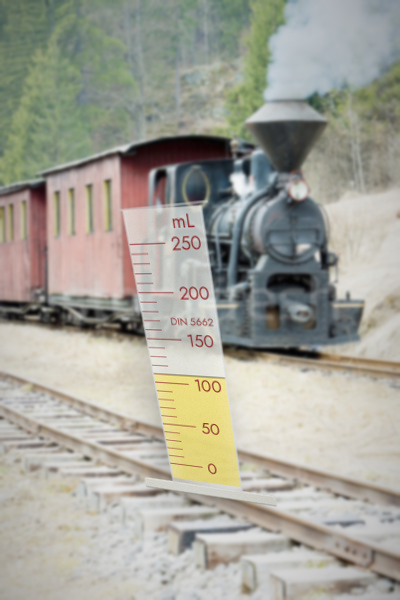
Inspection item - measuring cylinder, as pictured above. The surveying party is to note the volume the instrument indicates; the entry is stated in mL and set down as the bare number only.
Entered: 110
